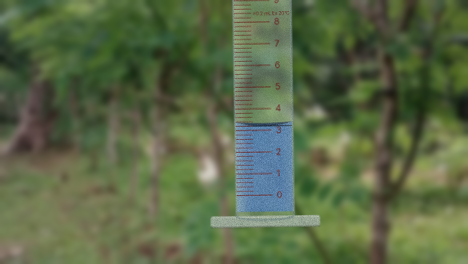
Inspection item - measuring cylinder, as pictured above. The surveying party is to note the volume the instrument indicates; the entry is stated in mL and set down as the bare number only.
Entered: 3.2
